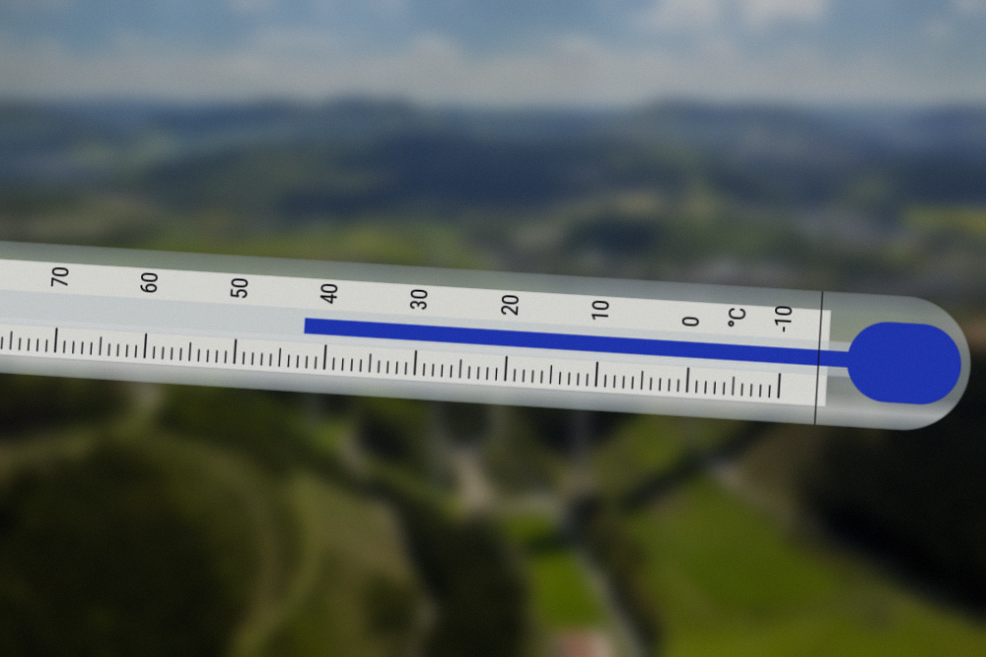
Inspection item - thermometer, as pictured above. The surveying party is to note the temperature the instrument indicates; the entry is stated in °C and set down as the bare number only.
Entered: 42.5
